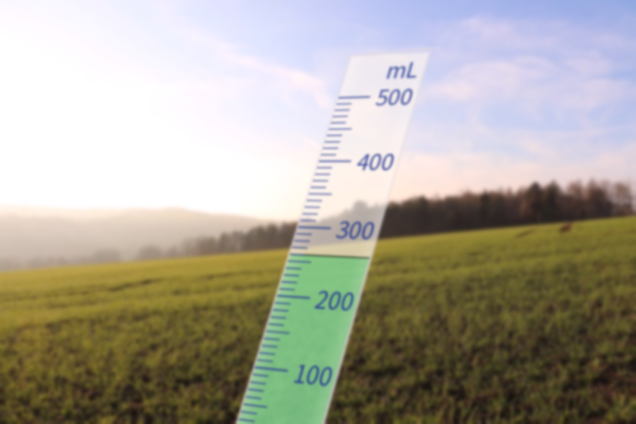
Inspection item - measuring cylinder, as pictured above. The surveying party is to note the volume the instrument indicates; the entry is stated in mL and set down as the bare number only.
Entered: 260
